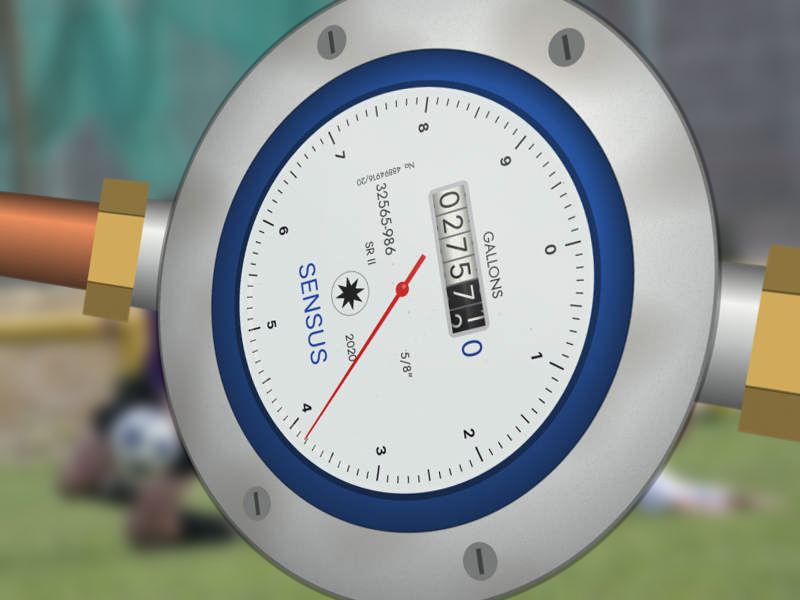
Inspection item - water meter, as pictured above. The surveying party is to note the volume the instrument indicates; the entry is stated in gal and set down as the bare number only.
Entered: 275713.8
